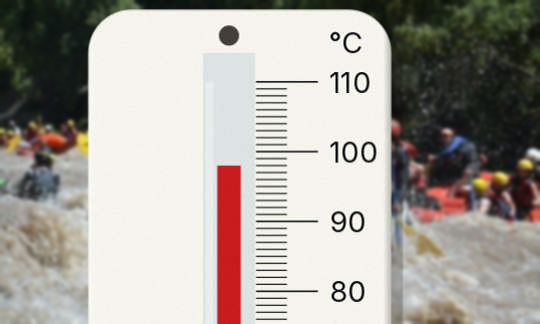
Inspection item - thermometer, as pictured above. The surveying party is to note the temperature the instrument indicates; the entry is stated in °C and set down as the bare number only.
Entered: 98
